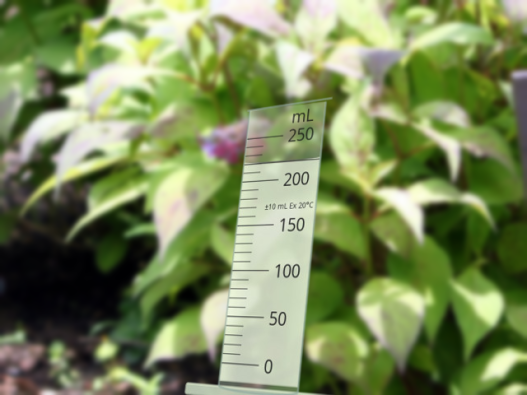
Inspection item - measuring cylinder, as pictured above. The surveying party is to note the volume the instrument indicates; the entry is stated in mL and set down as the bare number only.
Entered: 220
